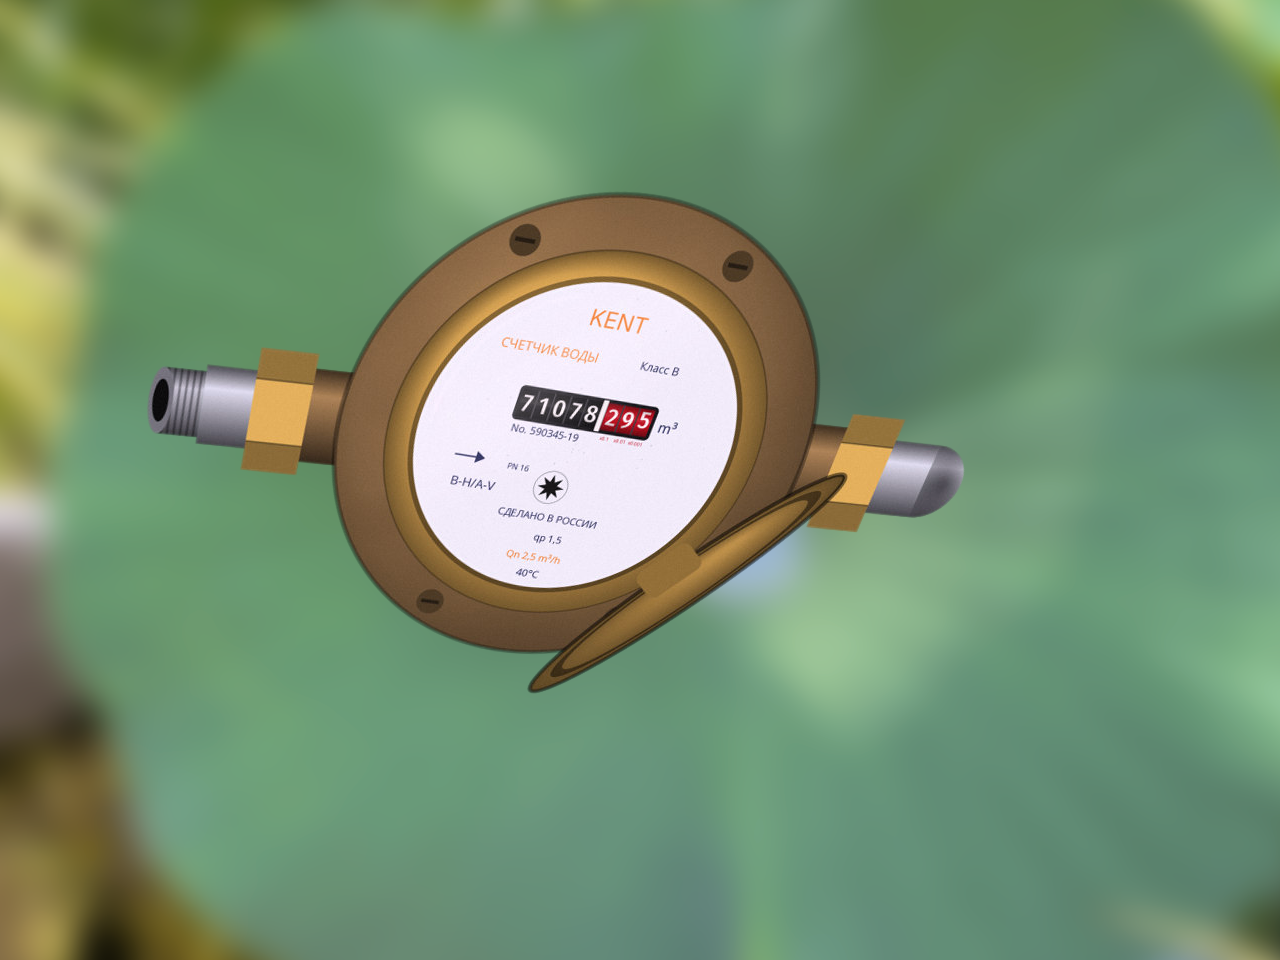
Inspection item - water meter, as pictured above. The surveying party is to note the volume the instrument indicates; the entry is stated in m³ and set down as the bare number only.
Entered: 71078.295
